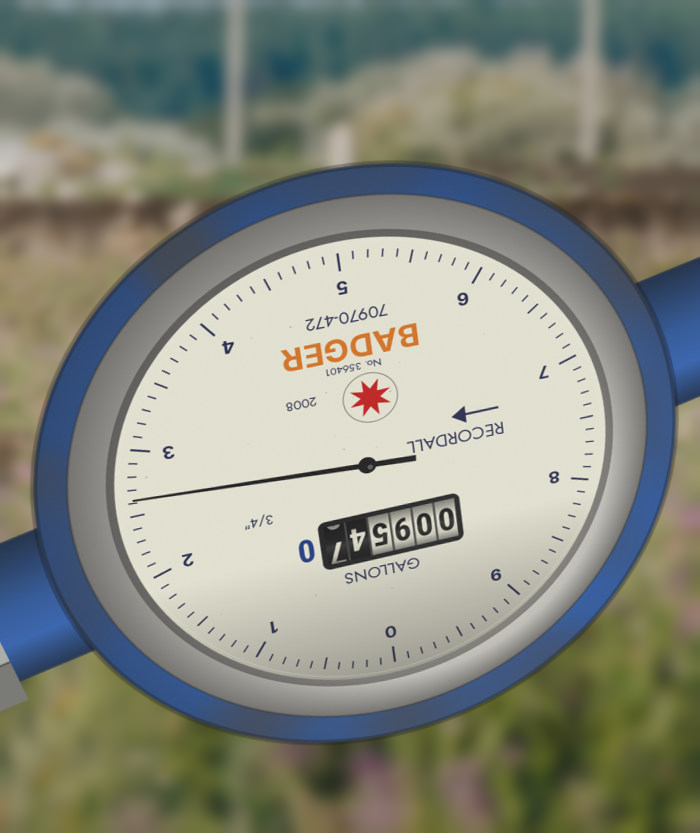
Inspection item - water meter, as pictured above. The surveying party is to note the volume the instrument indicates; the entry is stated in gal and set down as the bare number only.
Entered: 95472.6
